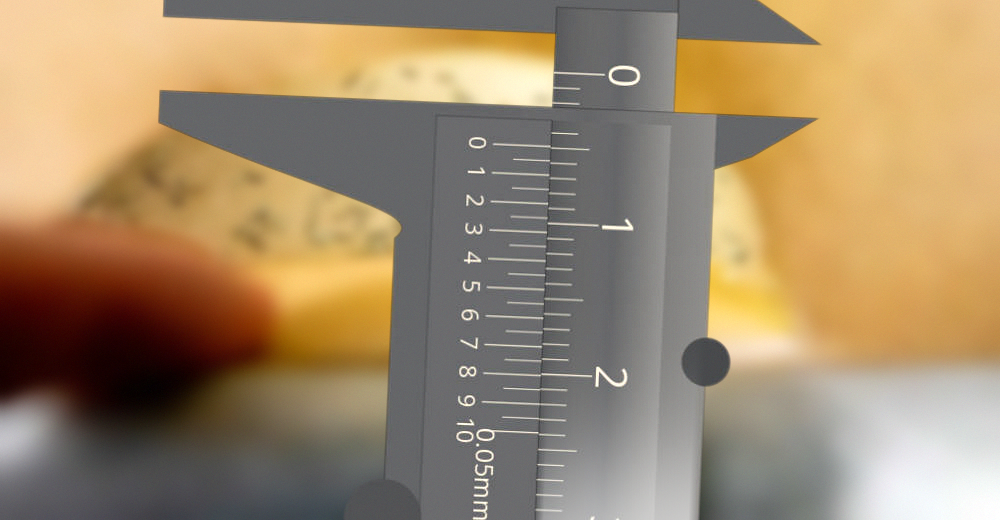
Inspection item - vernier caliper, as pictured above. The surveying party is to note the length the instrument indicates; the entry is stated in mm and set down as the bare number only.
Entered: 4.9
